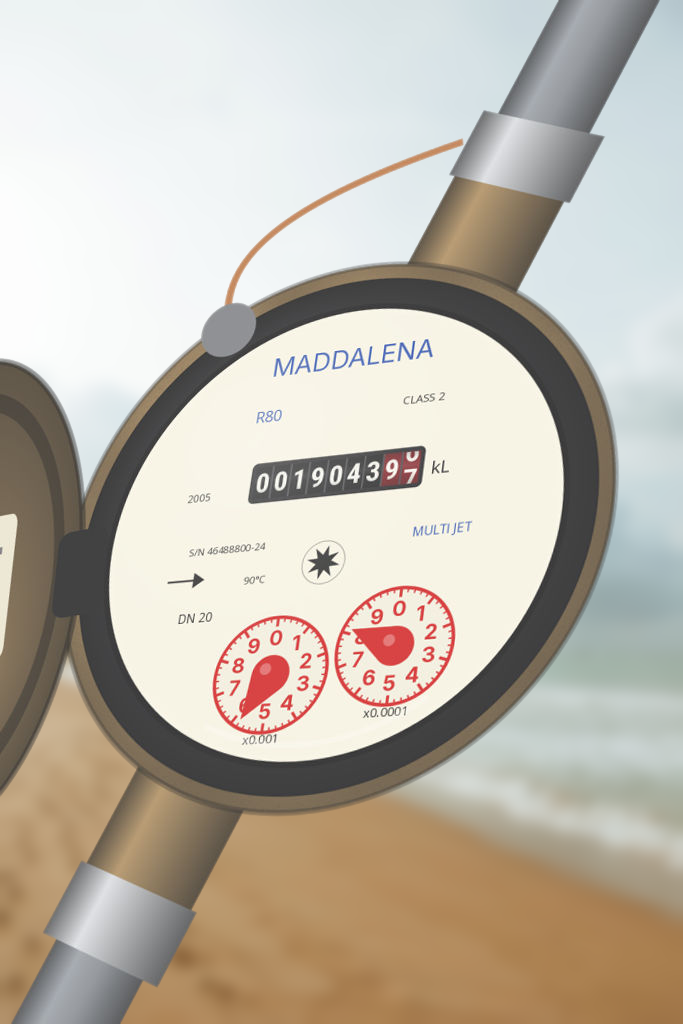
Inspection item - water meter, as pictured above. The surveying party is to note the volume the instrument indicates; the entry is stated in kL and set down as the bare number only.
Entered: 19043.9658
